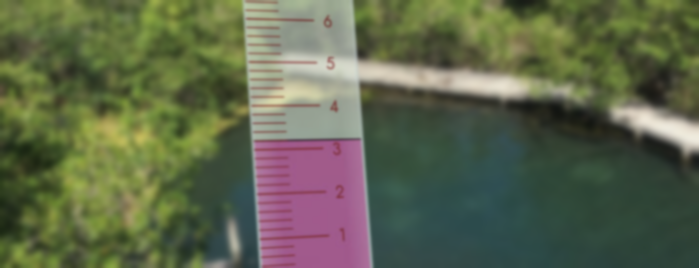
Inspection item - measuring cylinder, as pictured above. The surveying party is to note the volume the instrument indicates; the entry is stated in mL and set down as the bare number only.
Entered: 3.2
